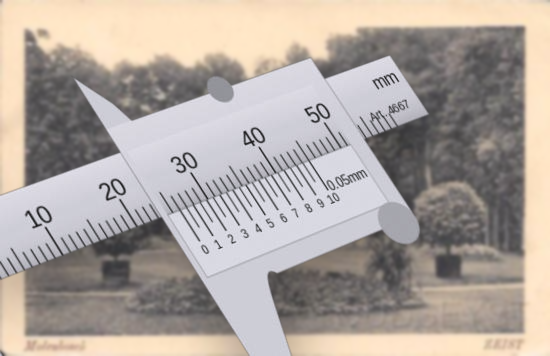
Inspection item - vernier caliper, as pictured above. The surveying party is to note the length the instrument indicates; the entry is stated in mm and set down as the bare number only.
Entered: 26.0
